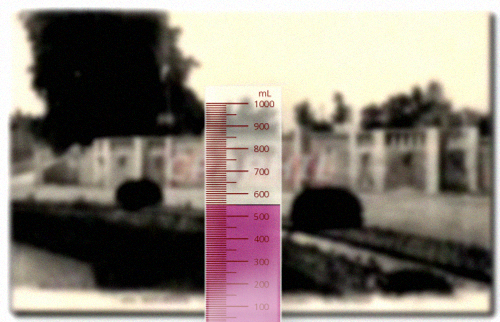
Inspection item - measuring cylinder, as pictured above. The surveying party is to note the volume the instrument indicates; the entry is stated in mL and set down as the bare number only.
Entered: 550
